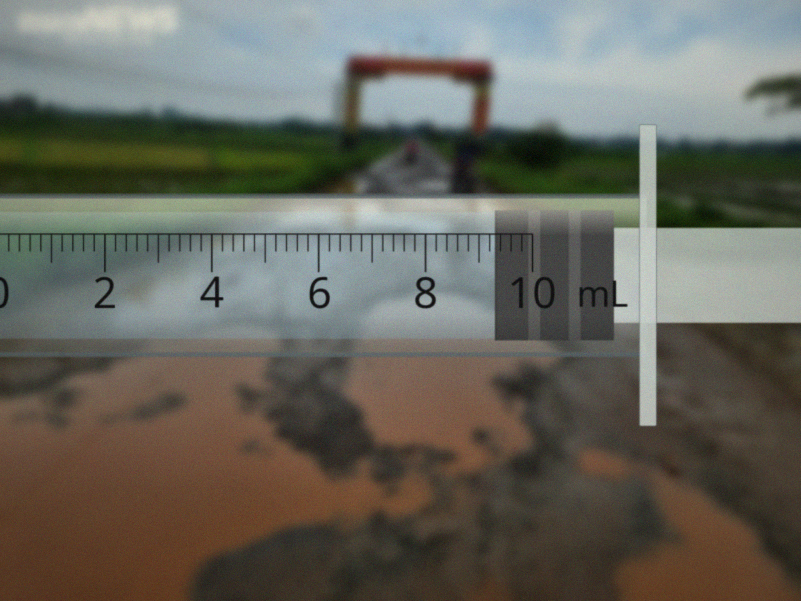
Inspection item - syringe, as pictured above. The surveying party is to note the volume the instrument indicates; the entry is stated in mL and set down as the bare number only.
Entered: 9.3
